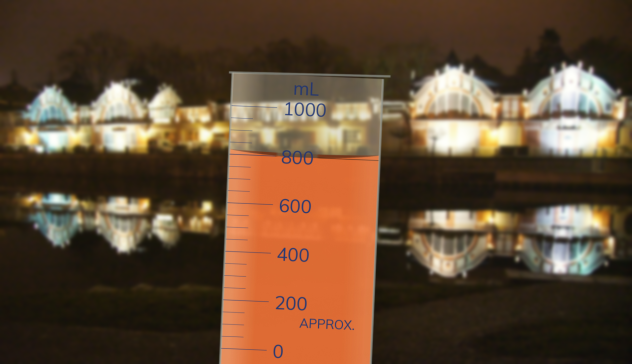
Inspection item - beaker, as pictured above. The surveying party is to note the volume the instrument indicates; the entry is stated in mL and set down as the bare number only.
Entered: 800
